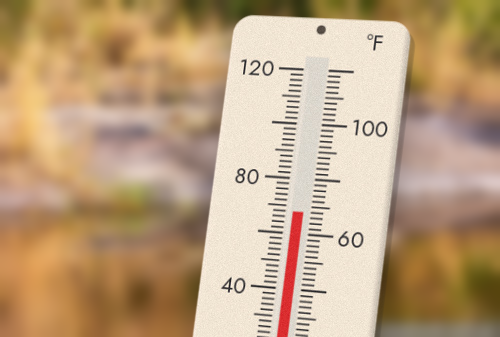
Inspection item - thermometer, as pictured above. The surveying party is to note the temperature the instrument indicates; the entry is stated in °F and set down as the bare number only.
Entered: 68
